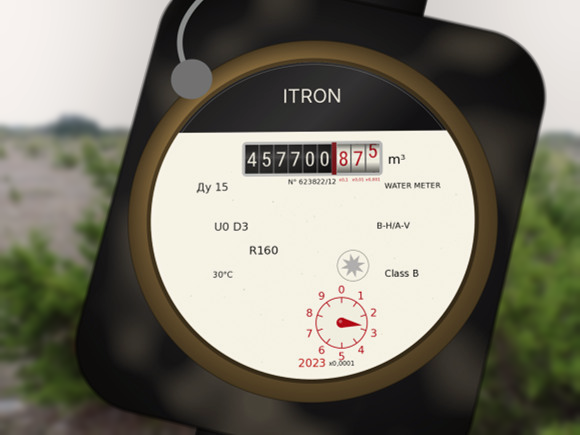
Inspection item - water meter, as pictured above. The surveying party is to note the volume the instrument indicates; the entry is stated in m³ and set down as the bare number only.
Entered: 457700.8752
